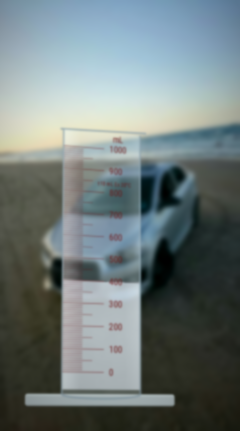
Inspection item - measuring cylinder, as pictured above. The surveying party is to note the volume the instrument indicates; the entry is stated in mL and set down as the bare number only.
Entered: 400
